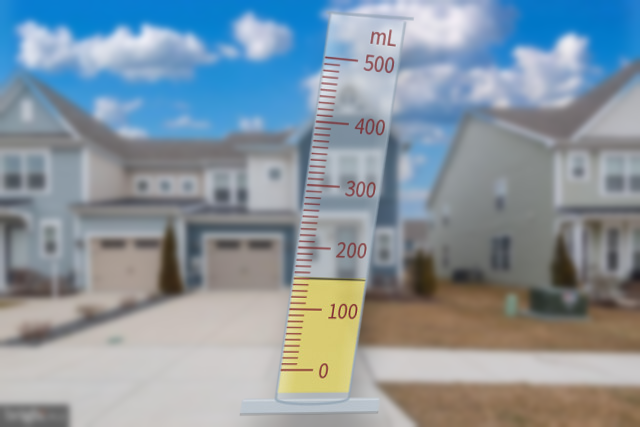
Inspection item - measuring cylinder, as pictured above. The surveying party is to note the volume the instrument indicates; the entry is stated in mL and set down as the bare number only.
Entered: 150
